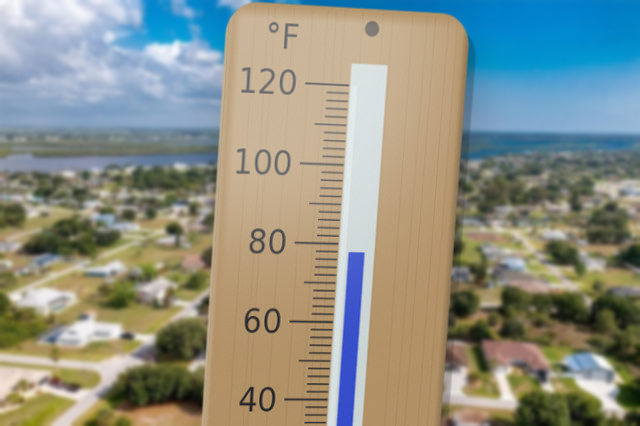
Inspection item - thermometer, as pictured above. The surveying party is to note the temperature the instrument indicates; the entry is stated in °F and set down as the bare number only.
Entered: 78
